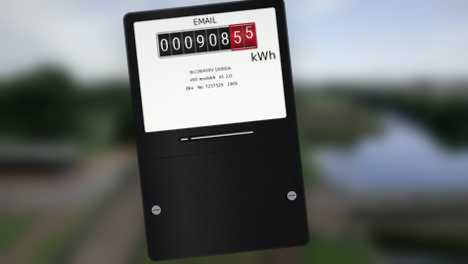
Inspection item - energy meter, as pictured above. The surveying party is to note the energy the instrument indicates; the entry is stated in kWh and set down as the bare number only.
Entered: 908.55
